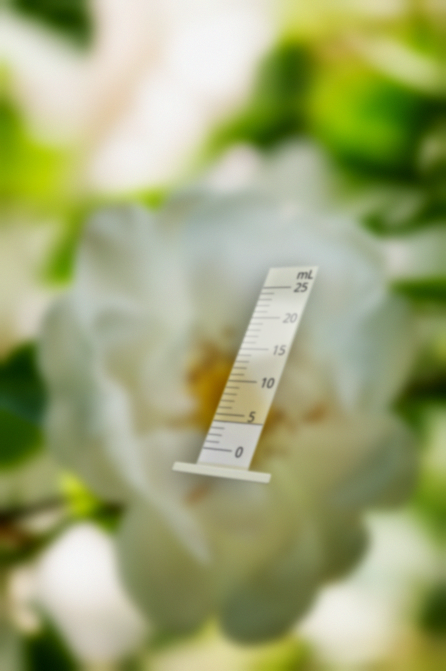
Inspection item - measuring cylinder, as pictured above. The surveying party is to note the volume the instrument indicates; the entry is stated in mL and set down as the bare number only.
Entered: 4
